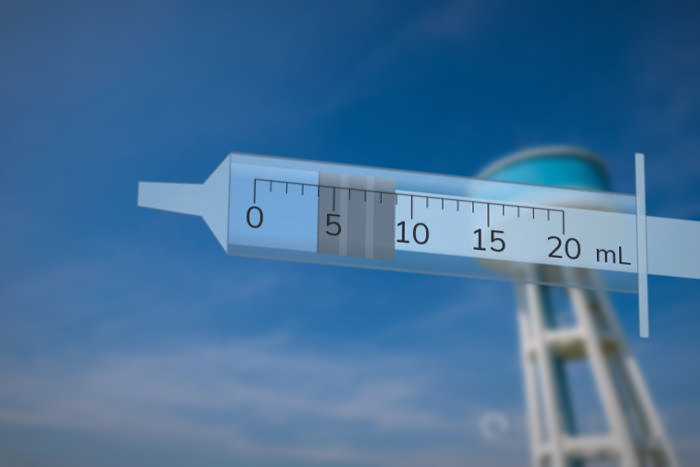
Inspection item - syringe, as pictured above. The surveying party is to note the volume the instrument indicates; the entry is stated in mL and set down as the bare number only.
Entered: 4
